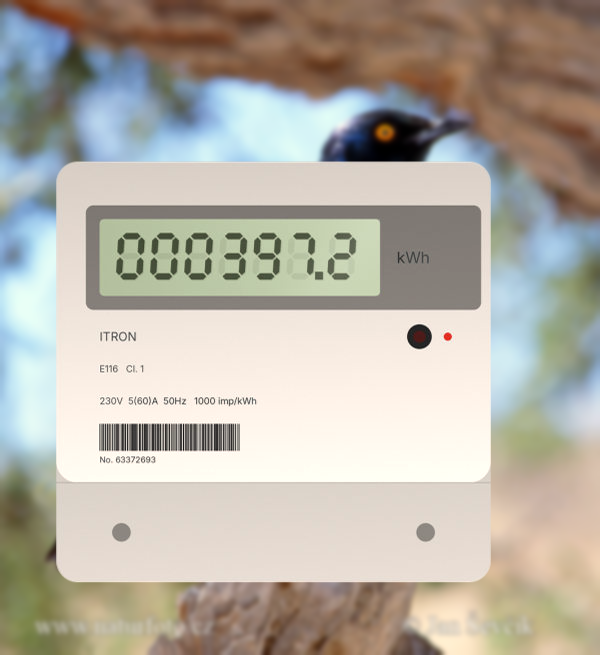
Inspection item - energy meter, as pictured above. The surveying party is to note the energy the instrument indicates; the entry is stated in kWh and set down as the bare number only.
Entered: 397.2
